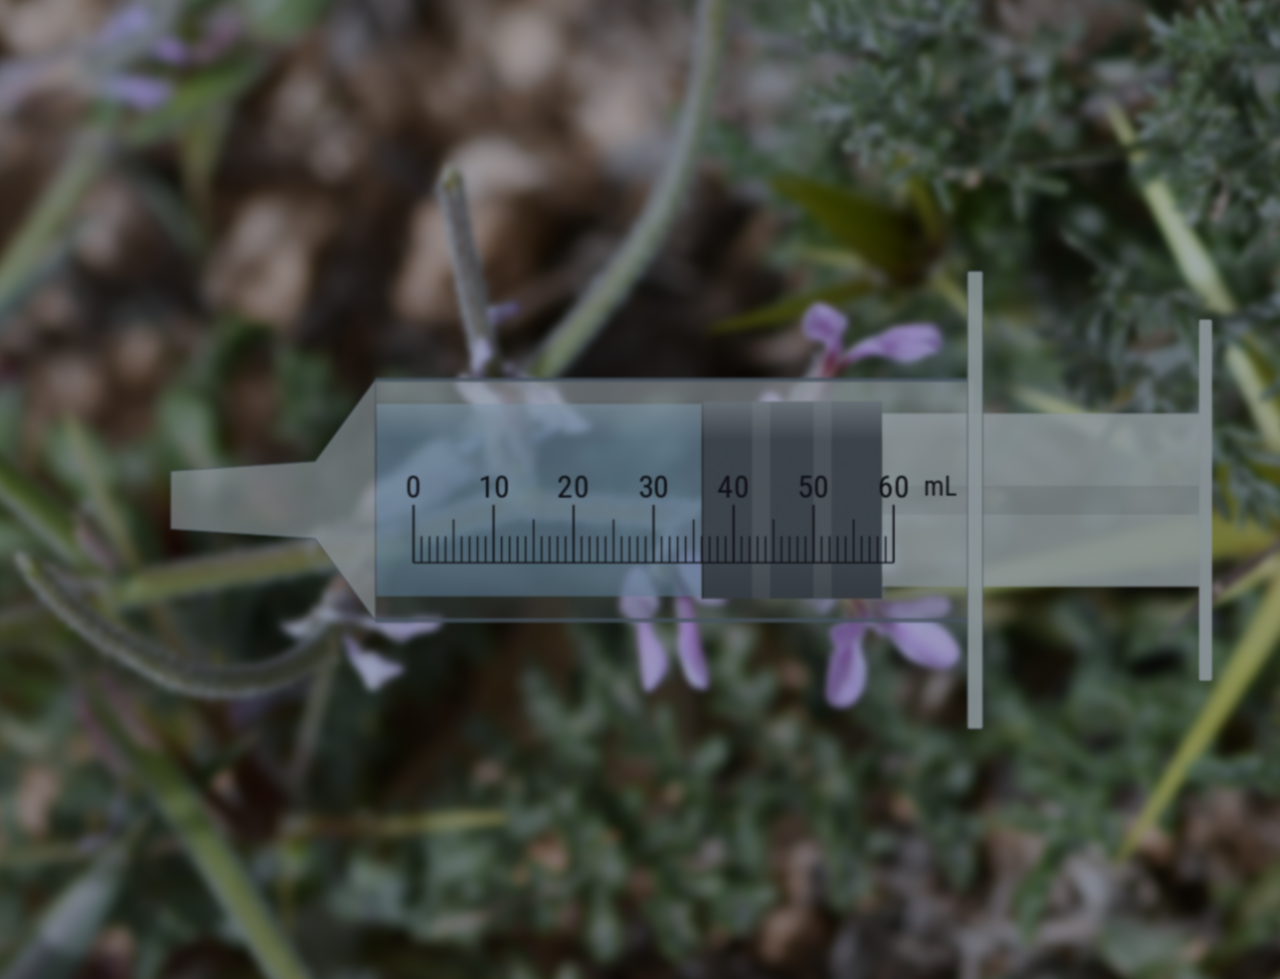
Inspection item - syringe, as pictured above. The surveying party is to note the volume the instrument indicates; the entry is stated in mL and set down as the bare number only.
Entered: 36
